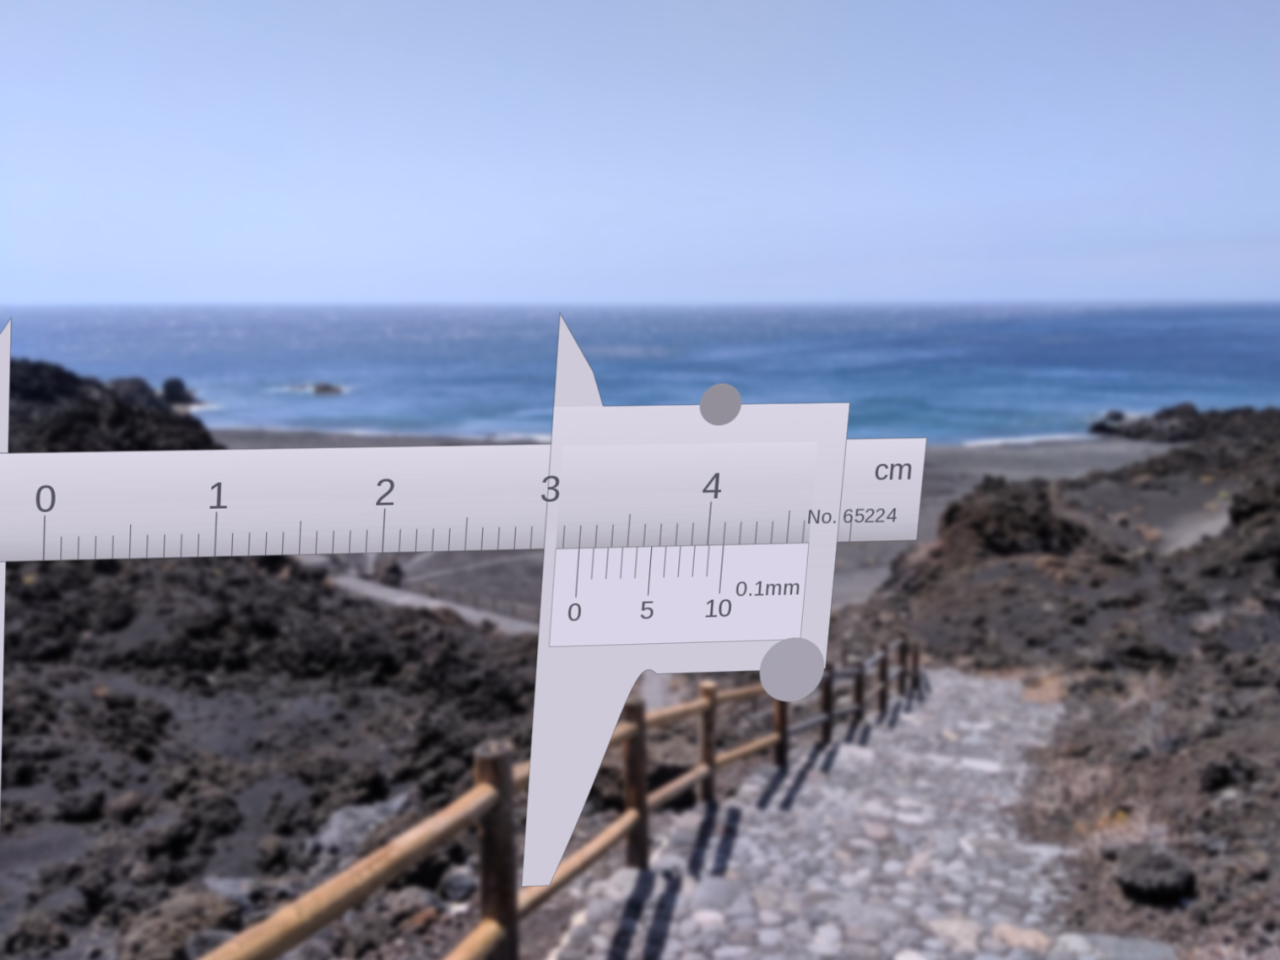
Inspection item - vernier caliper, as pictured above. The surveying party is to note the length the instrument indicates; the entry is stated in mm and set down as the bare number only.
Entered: 32.0
